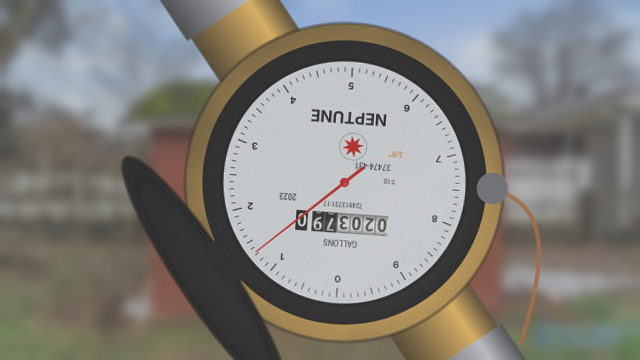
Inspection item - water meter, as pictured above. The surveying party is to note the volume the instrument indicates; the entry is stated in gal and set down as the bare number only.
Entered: 203791.3
